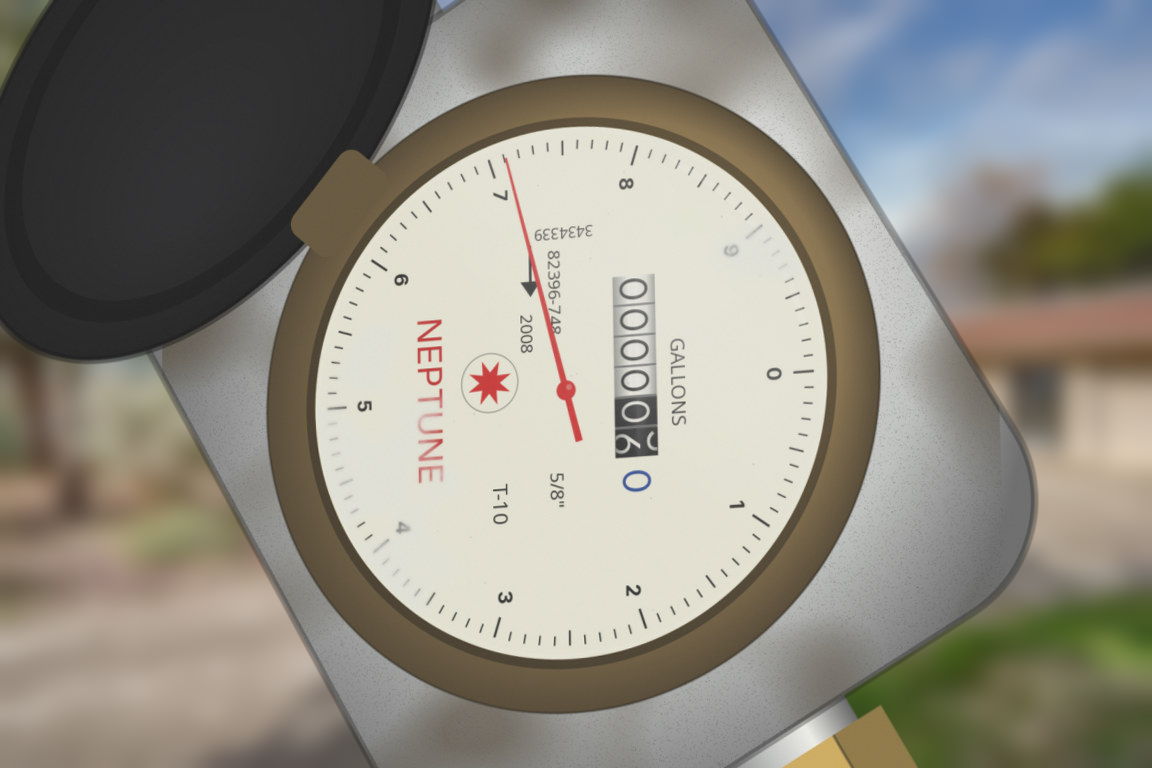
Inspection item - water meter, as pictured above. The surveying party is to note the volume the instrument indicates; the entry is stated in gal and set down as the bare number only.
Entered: 57.1
